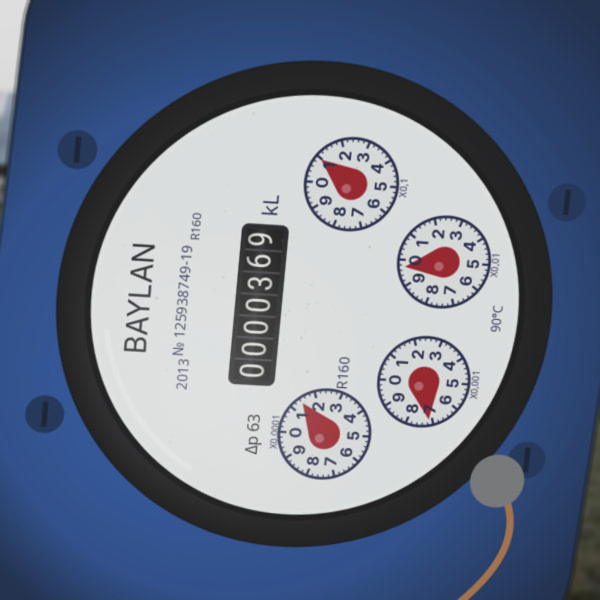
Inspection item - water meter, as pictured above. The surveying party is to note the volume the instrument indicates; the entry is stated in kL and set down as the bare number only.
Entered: 369.0971
